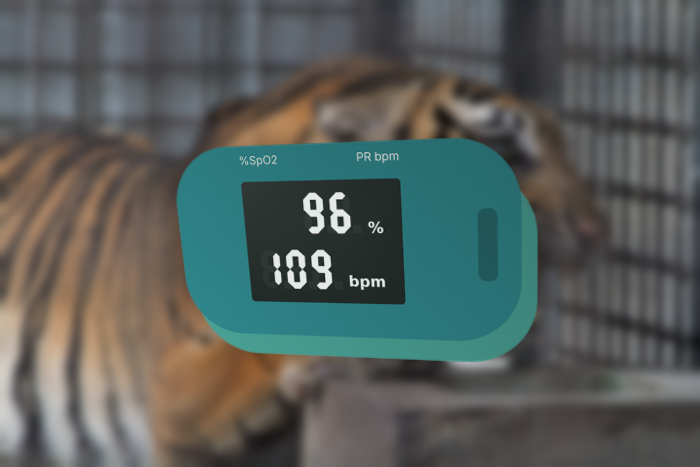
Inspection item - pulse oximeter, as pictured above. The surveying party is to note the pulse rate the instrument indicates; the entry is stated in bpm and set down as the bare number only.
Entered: 109
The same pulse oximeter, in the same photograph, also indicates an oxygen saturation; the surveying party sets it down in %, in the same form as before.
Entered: 96
